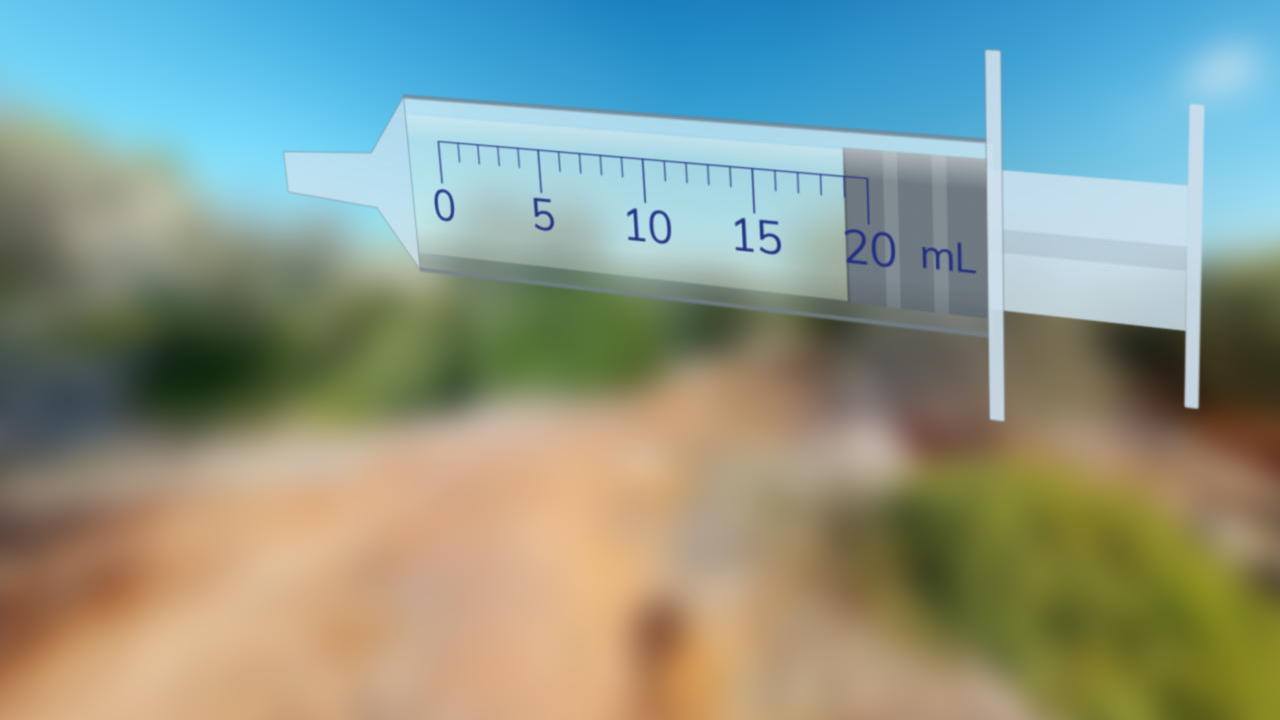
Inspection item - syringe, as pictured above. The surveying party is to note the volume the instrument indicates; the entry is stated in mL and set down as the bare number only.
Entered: 19
